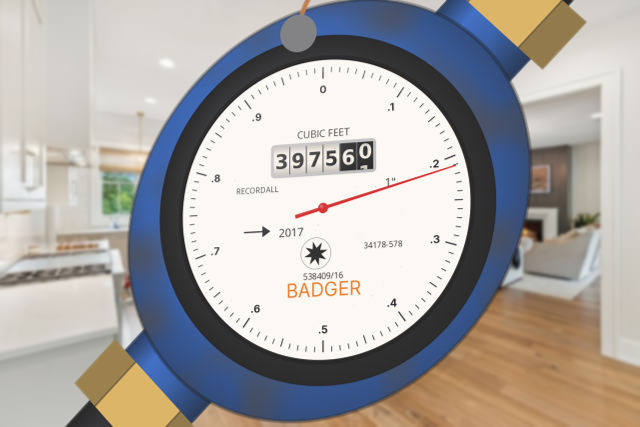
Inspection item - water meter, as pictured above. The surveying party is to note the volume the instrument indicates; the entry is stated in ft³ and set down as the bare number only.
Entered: 397560.21
